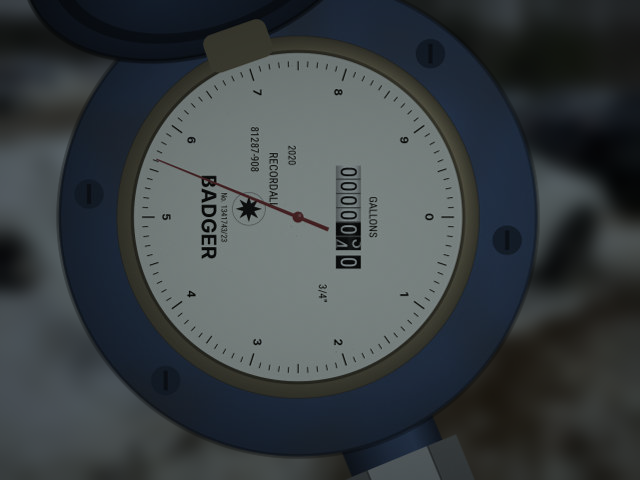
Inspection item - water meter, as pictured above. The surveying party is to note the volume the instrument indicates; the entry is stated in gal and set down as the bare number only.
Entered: 35.6
